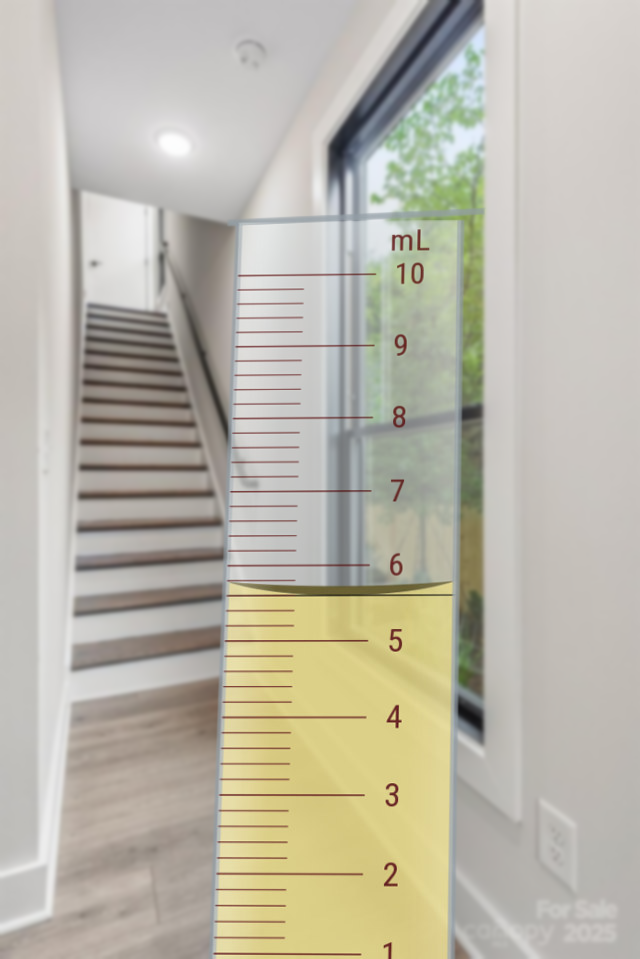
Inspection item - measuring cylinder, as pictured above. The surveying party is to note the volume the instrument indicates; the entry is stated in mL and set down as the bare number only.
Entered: 5.6
